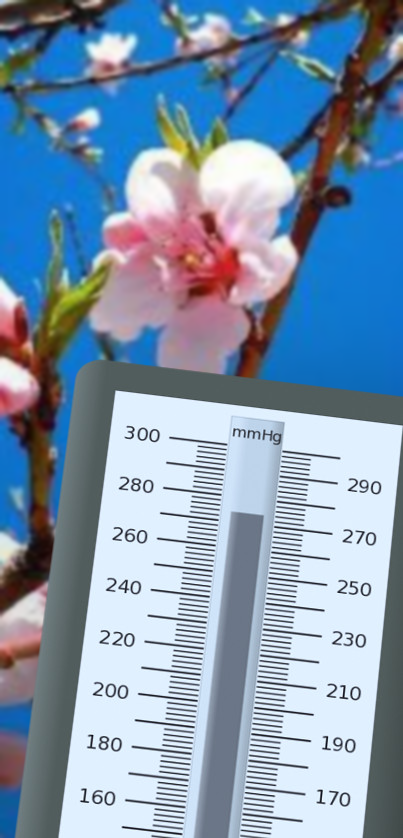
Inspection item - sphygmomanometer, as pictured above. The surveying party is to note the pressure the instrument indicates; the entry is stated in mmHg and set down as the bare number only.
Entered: 274
